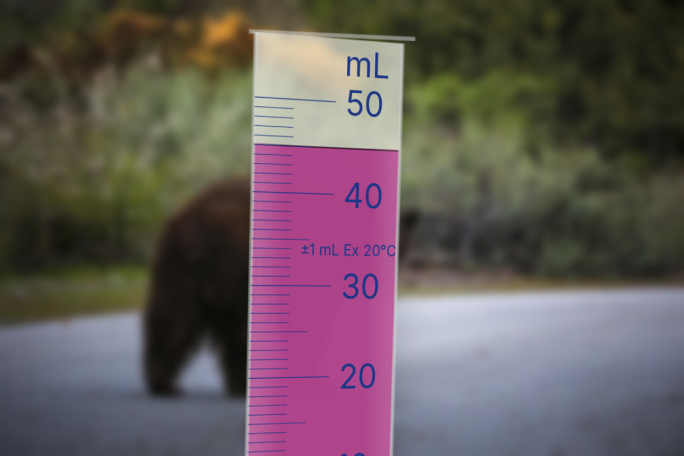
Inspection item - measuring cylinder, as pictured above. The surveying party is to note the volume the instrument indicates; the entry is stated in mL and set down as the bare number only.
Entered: 45
